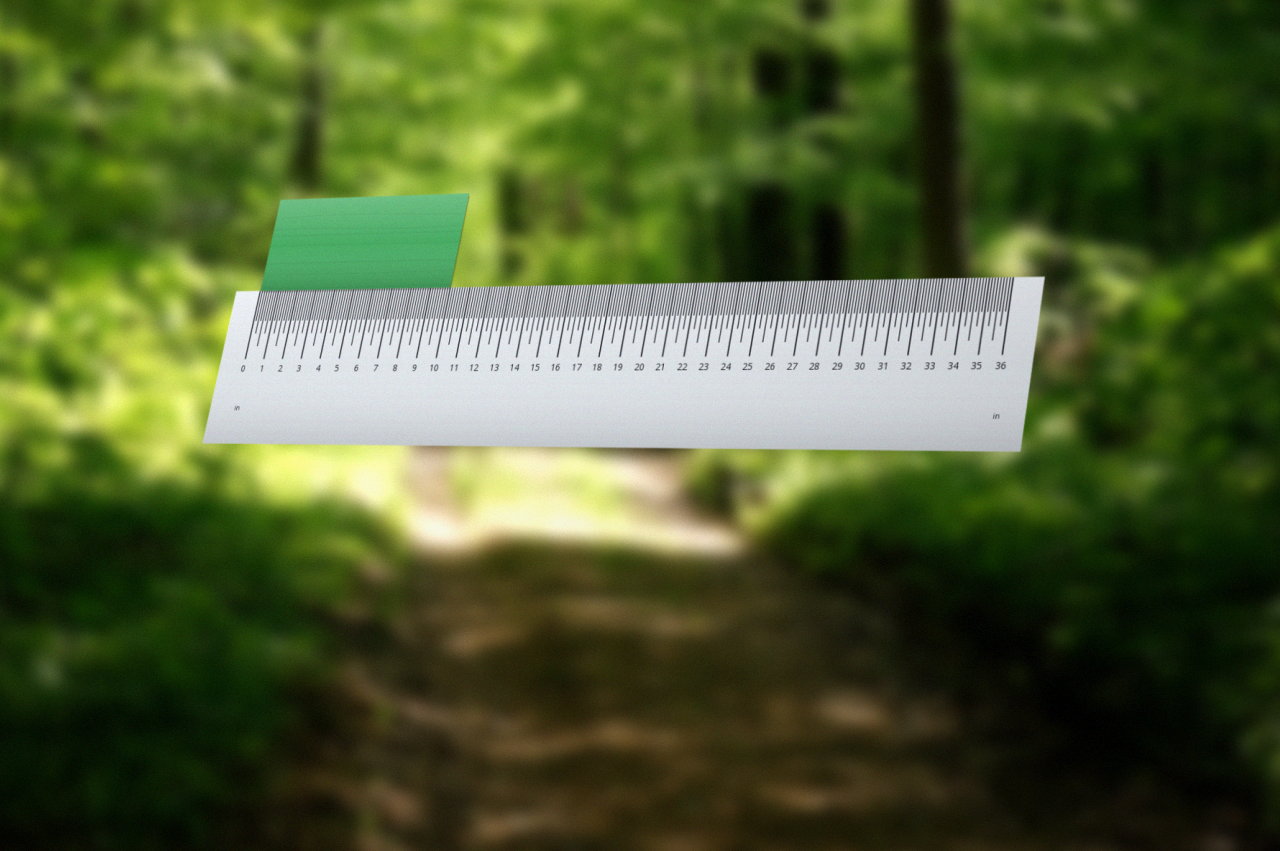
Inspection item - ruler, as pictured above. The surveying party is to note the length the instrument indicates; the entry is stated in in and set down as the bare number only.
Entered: 10
